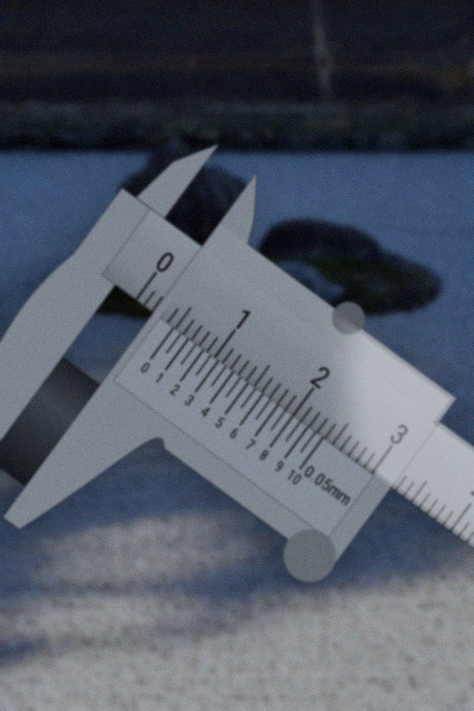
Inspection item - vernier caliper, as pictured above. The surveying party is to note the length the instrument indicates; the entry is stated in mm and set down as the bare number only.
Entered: 4.8
